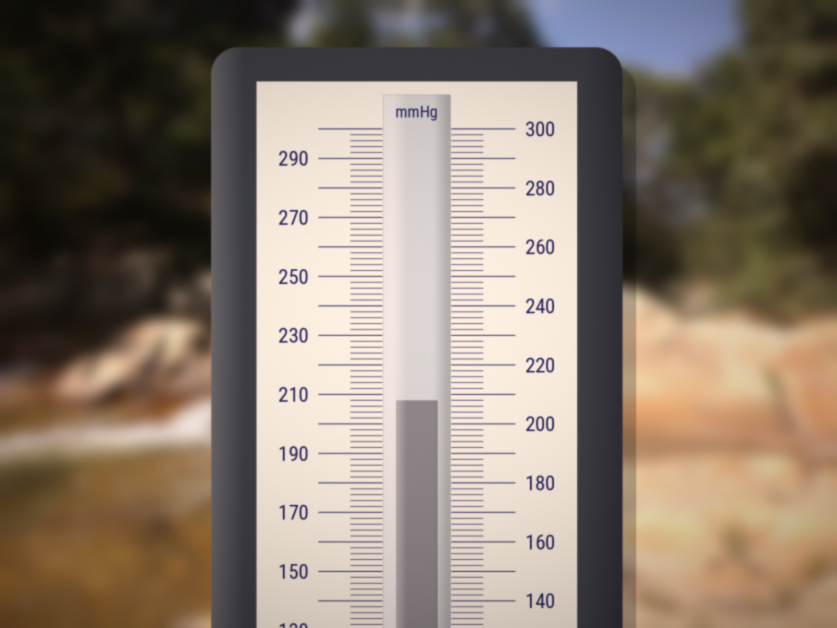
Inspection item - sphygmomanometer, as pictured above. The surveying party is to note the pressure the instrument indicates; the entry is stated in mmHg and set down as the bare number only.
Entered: 208
